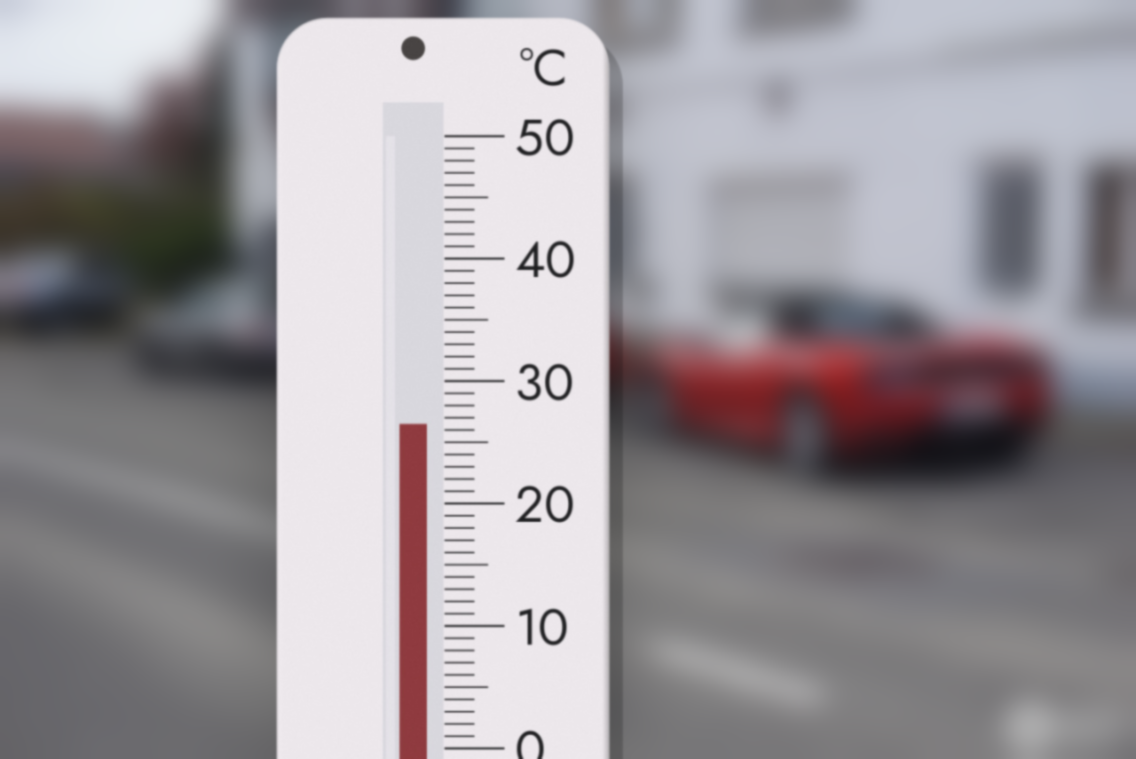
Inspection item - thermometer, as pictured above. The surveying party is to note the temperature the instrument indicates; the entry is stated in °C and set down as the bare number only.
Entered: 26.5
